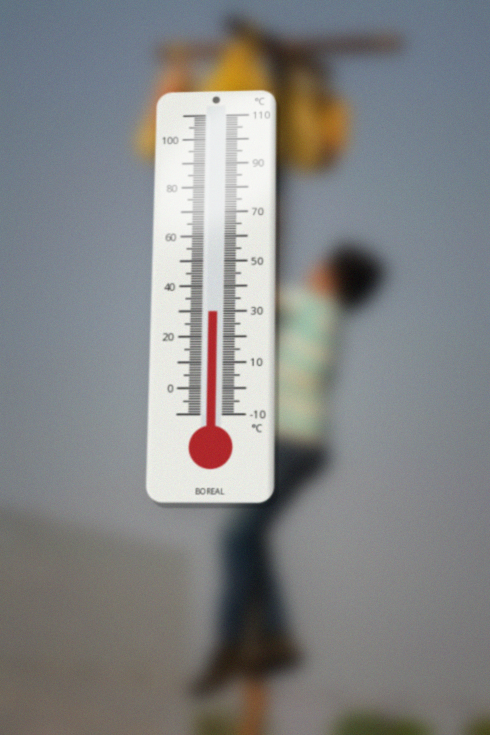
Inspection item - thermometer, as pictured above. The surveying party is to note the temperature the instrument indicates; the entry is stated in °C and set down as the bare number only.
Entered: 30
